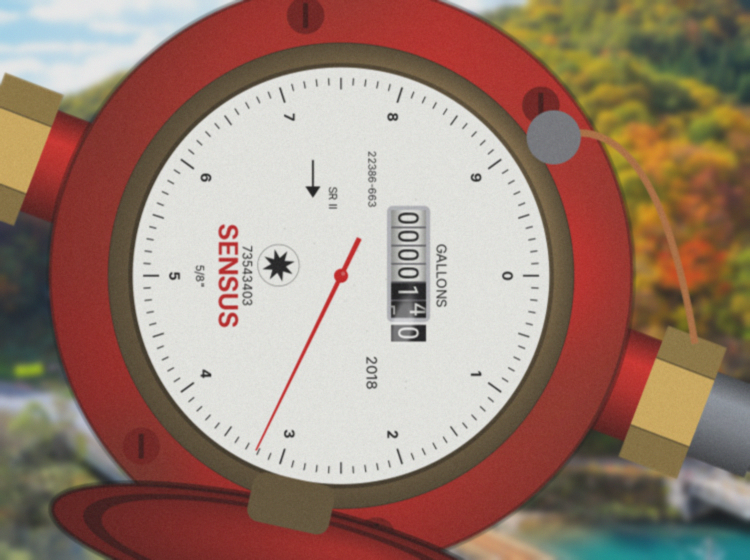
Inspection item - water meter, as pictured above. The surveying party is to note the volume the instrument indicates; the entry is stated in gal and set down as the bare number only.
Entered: 143.2
